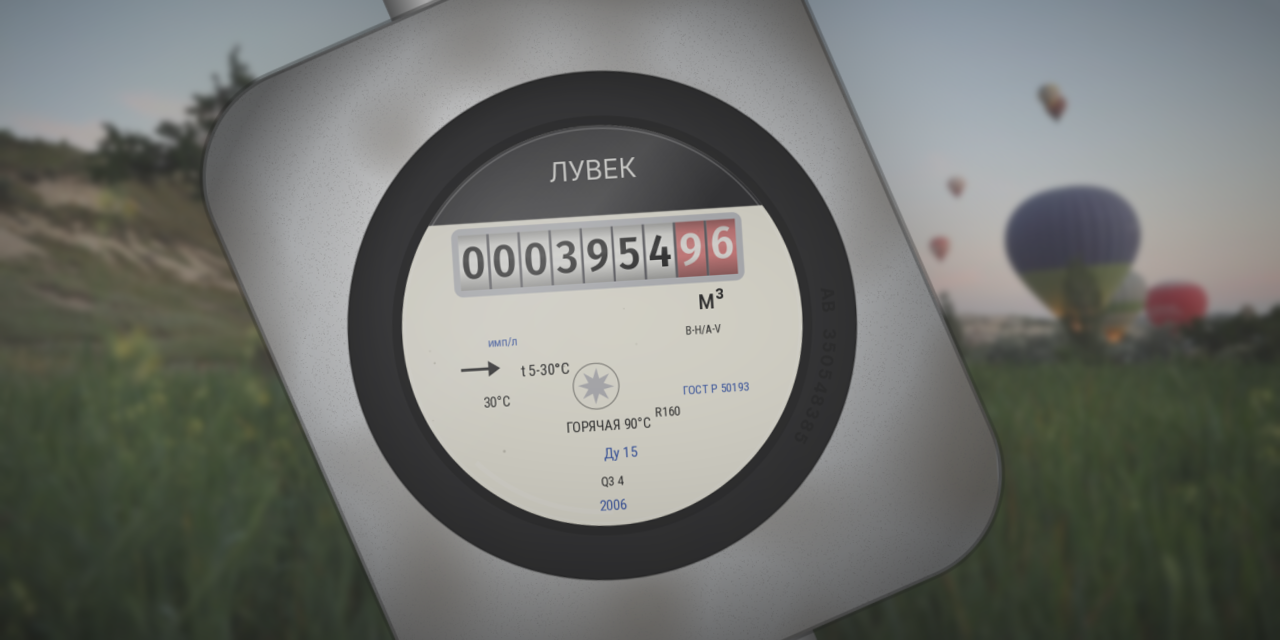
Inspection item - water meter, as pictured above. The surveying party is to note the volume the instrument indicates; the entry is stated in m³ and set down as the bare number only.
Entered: 3954.96
